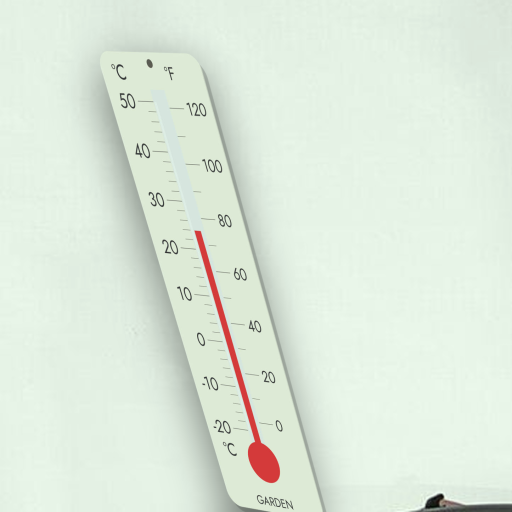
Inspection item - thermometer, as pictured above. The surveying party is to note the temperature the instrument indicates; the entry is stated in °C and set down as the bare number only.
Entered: 24
